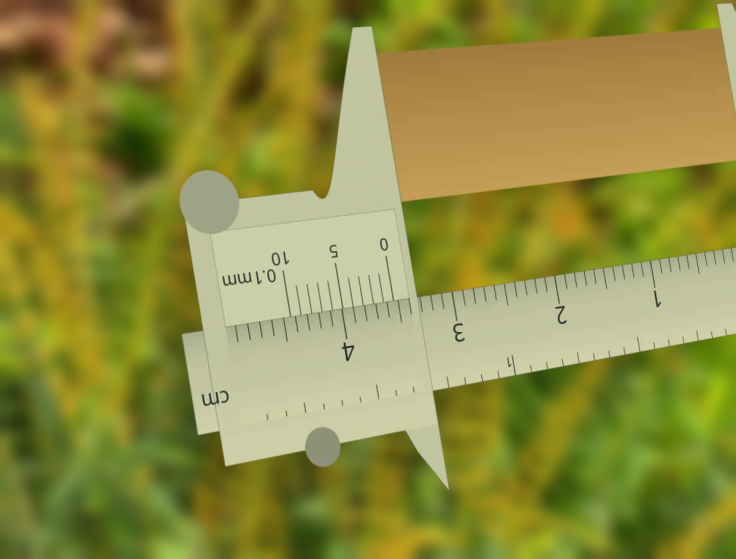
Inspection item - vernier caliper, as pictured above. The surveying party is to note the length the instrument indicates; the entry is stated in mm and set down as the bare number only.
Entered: 35.4
